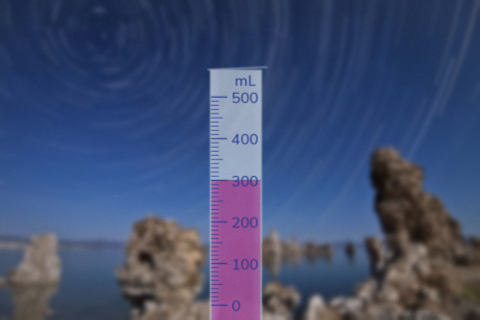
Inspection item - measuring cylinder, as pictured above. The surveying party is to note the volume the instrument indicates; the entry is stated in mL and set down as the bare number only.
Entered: 300
